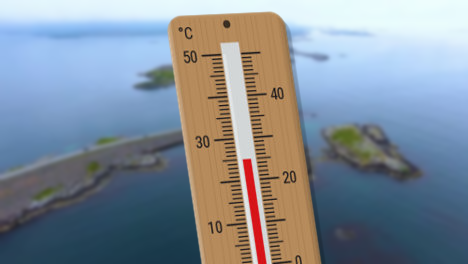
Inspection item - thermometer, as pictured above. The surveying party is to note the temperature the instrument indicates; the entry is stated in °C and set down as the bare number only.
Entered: 25
